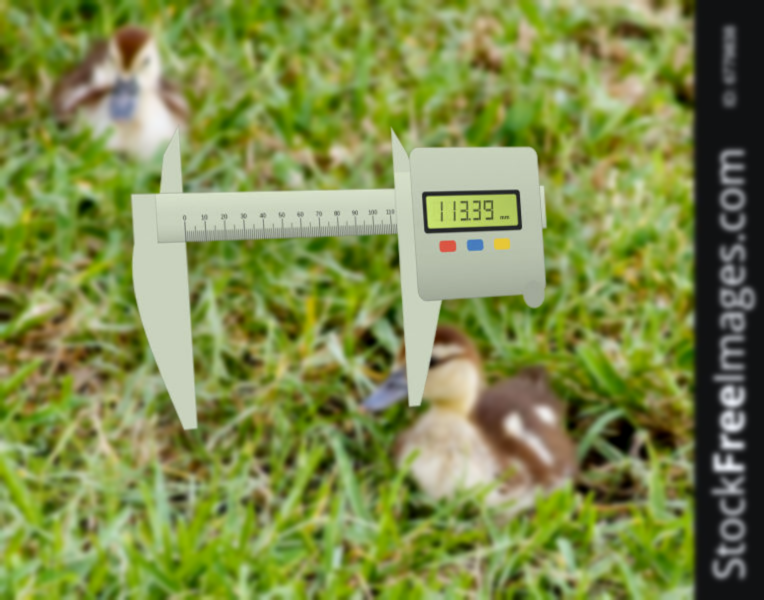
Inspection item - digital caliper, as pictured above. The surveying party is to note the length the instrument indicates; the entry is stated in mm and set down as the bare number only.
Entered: 113.39
